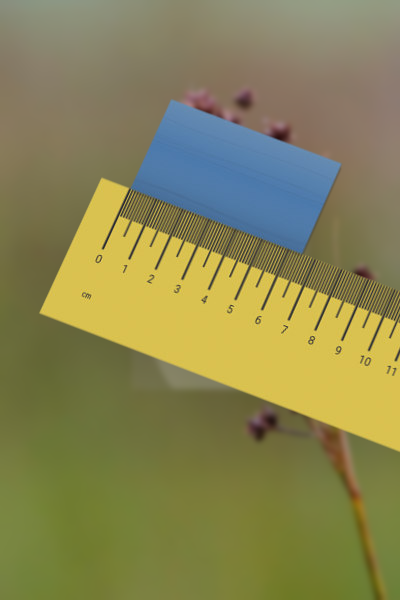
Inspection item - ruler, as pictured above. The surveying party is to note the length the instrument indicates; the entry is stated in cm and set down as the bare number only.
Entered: 6.5
